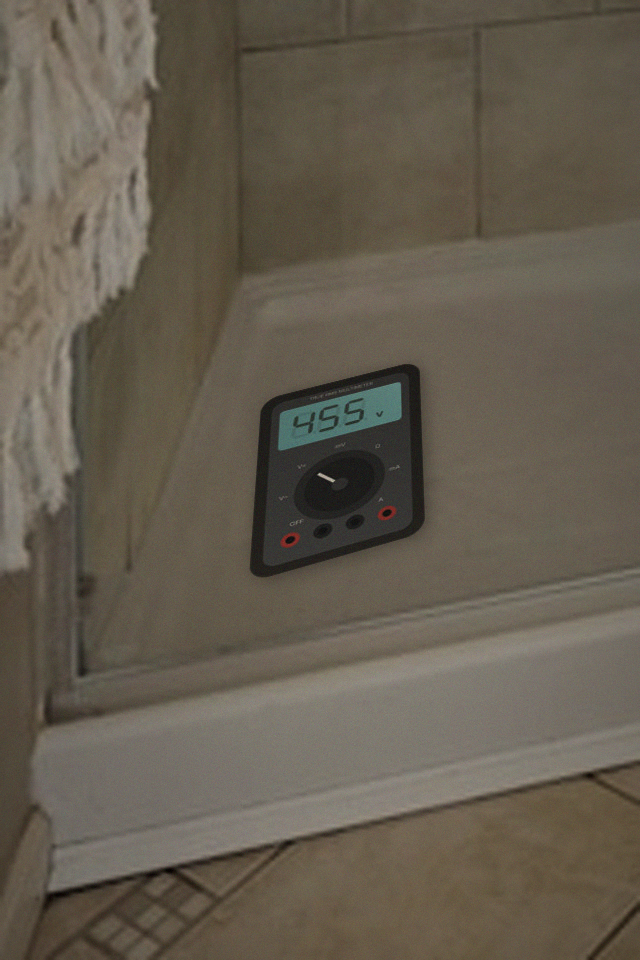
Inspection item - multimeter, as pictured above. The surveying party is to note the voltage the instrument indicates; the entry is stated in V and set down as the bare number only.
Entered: 455
